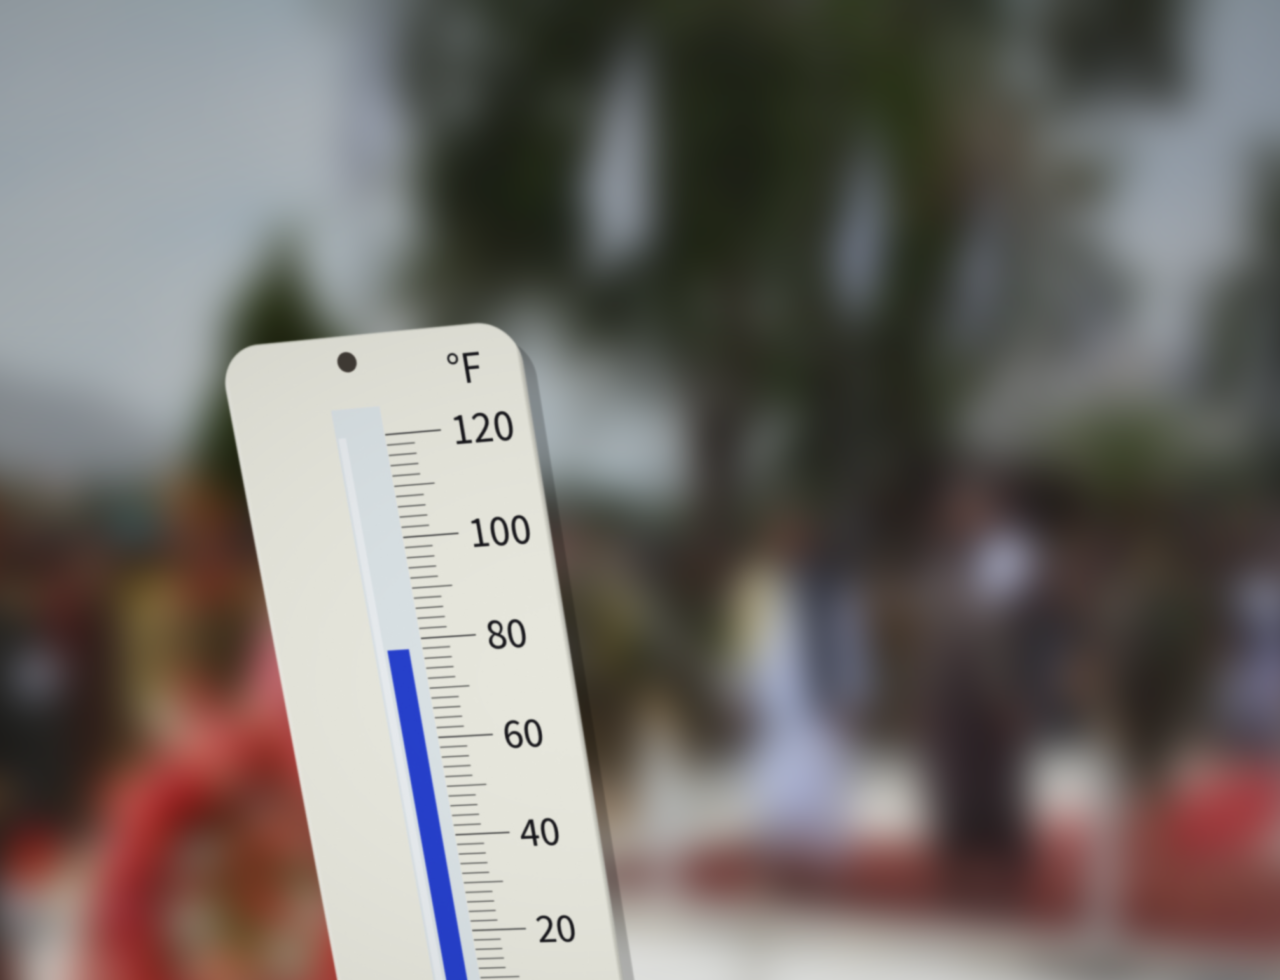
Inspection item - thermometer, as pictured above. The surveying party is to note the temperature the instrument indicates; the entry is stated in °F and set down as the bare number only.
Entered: 78
